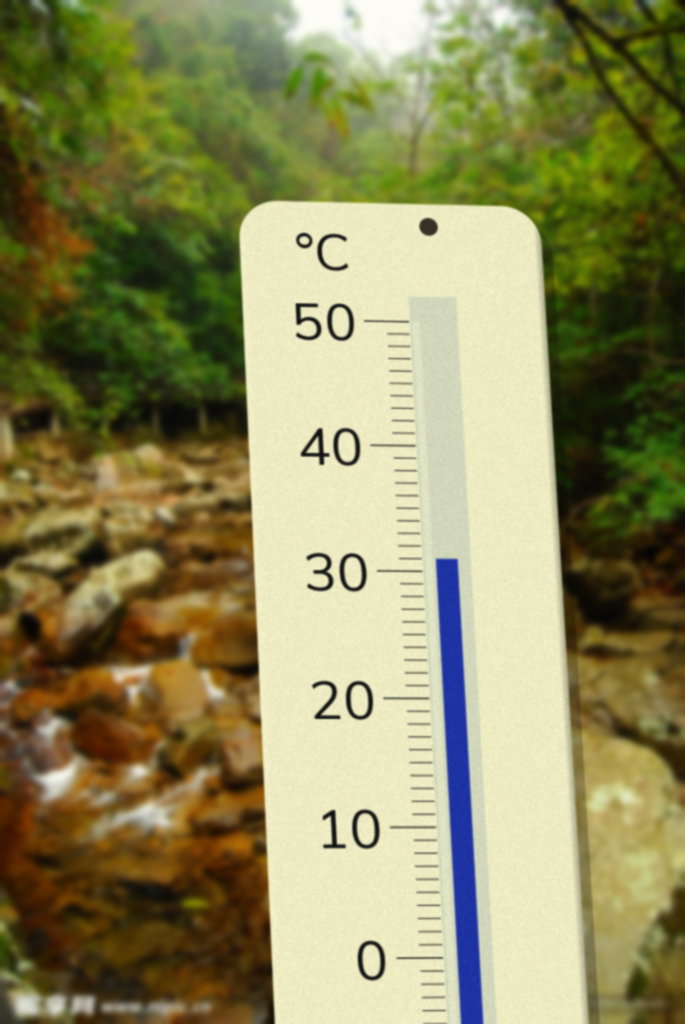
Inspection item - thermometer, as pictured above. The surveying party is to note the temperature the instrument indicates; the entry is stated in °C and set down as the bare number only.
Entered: 31
